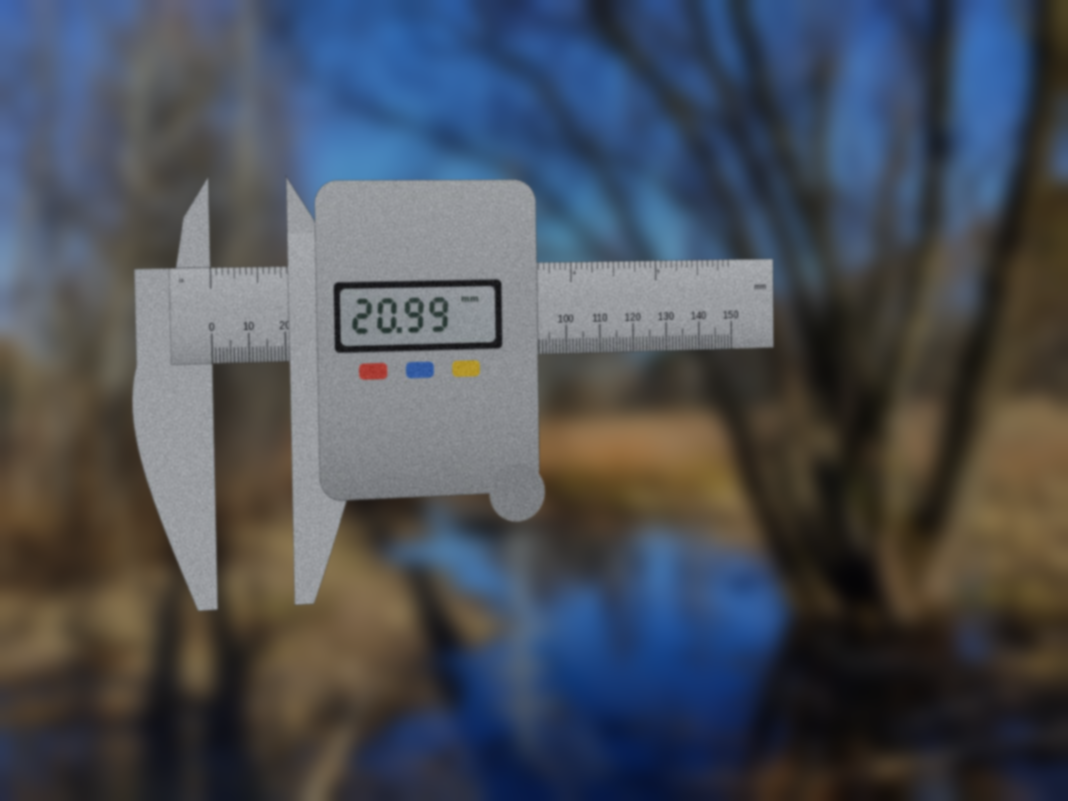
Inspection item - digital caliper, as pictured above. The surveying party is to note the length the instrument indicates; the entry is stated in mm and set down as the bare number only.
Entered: 20.99
